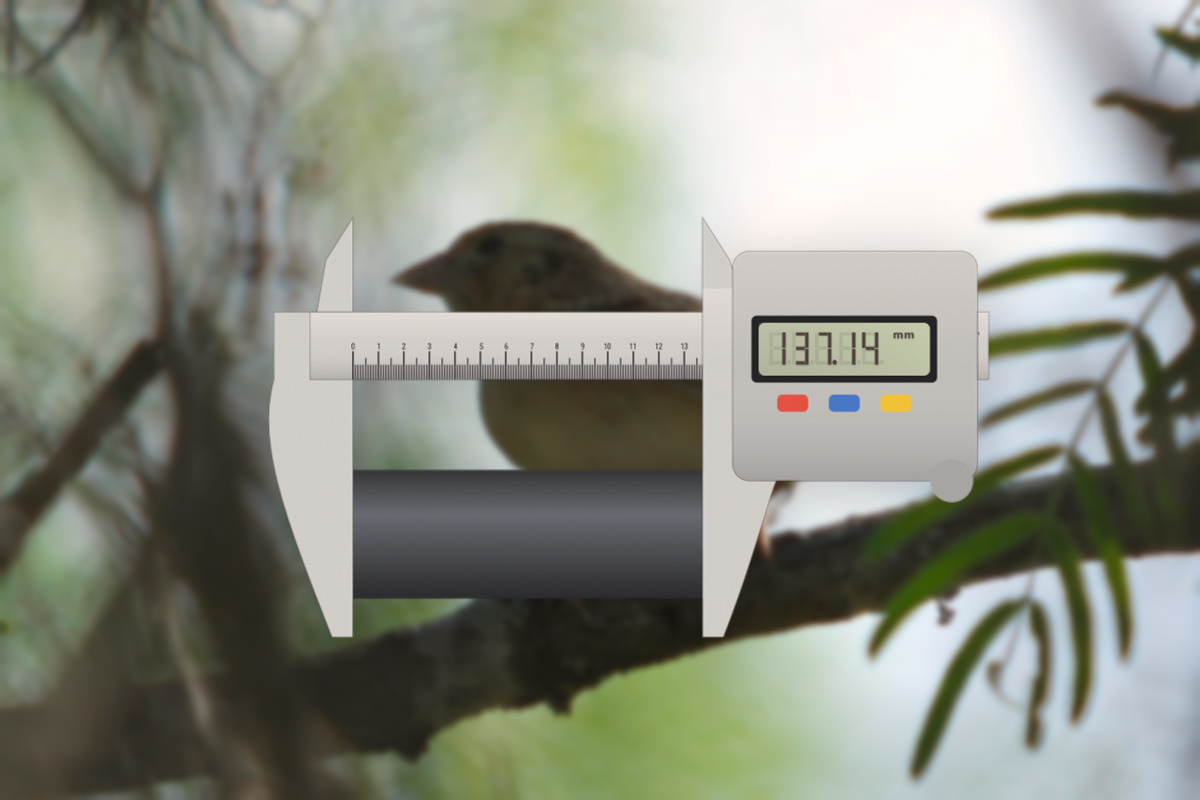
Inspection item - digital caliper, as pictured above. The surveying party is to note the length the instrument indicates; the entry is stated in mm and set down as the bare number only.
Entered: 137.14
